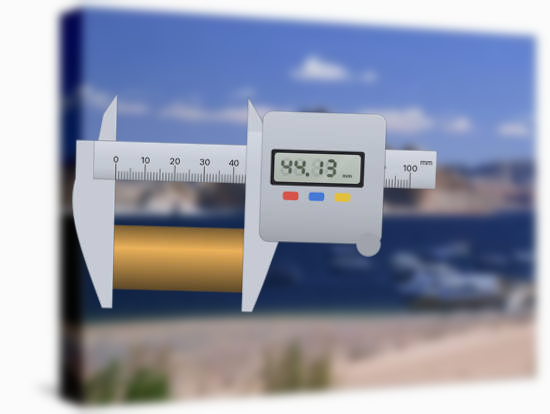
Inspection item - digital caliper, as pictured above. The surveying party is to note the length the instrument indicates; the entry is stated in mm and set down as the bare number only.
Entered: 44.13
